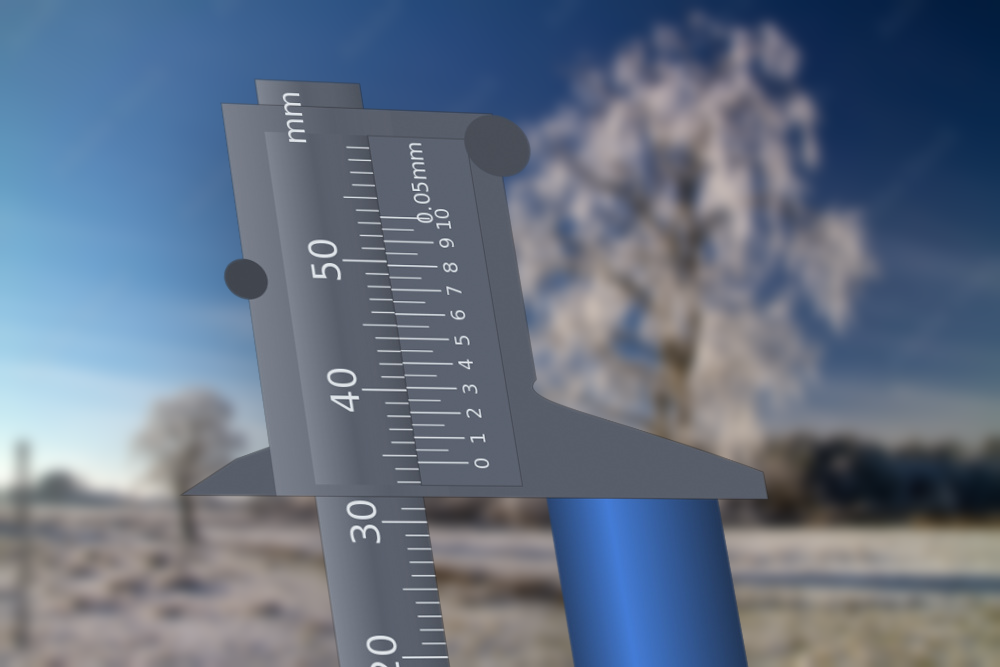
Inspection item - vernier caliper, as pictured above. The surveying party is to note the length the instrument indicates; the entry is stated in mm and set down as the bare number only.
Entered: 34.5
